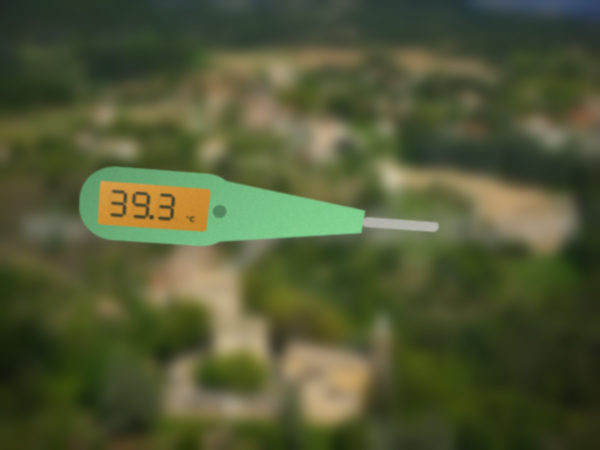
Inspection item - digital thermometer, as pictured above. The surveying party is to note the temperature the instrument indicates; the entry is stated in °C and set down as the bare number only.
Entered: 39.3
